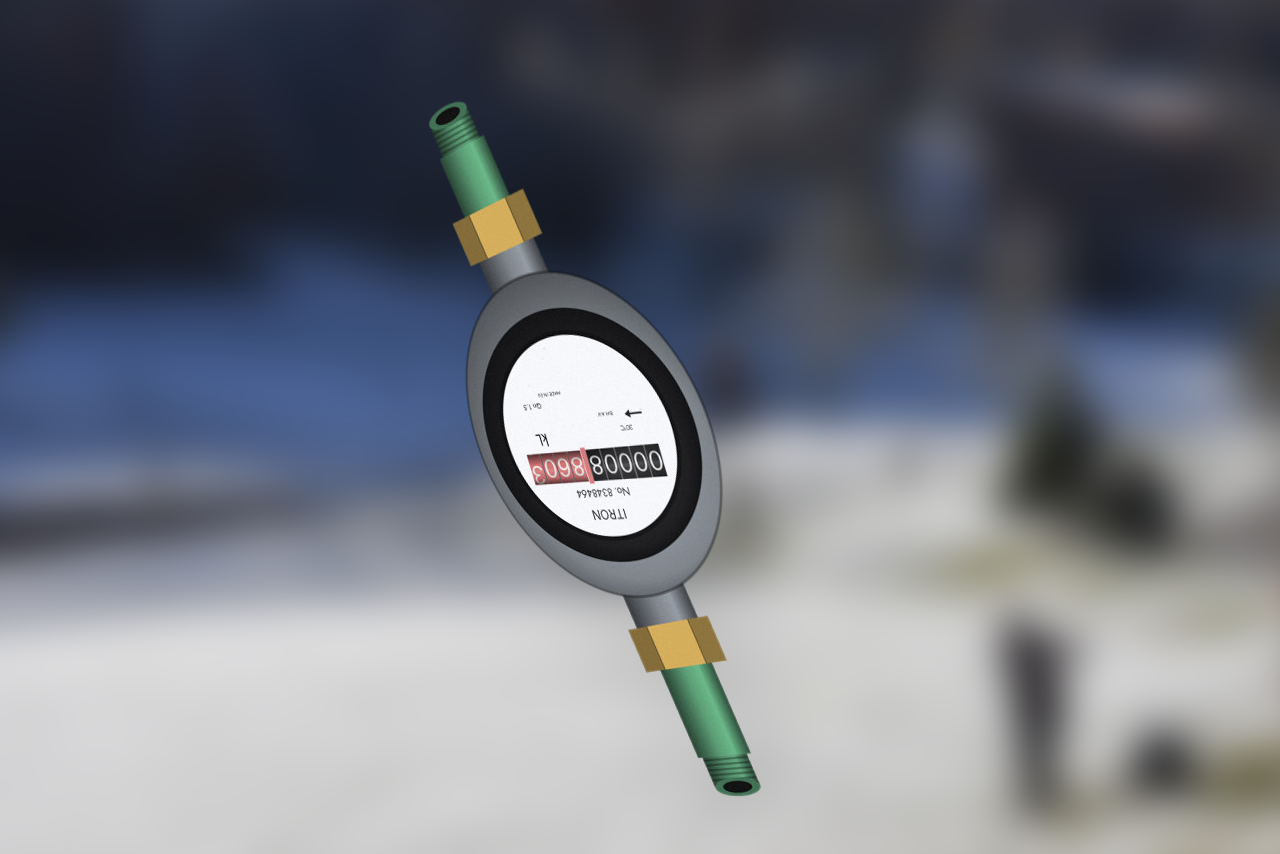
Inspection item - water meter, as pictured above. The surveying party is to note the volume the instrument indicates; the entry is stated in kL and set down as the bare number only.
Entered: 8.8603
